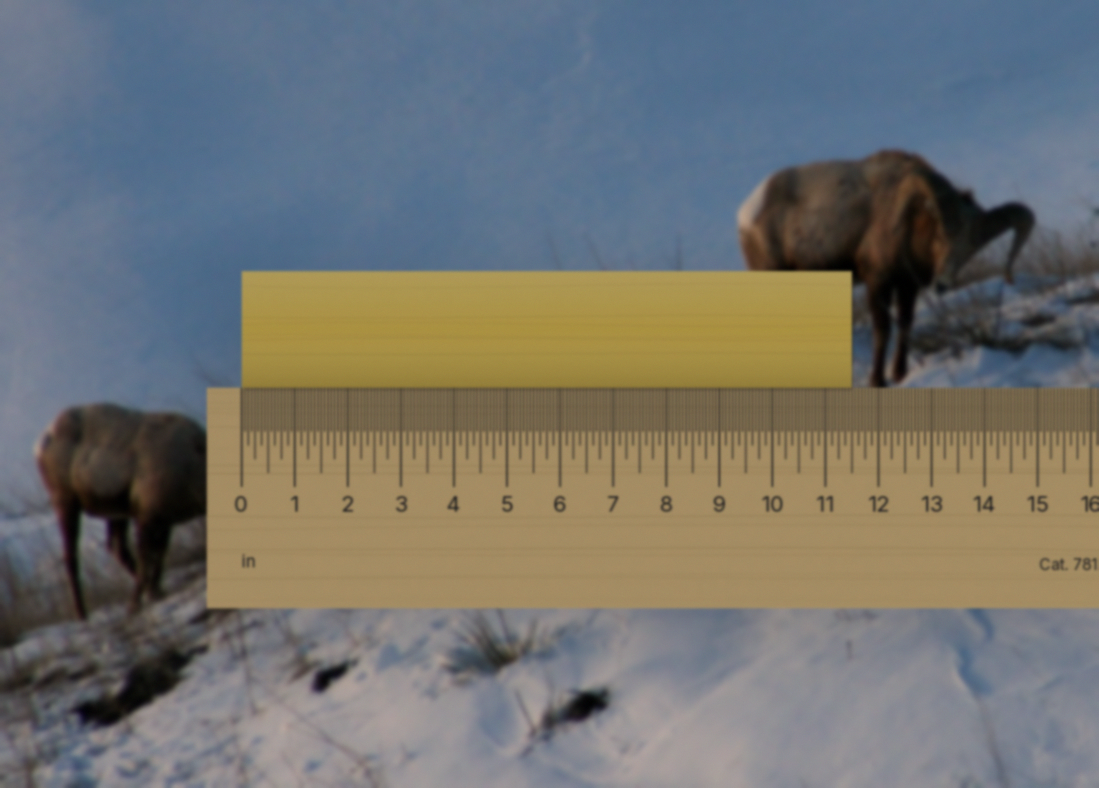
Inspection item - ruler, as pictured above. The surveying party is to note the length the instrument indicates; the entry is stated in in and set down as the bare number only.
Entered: 11.5
